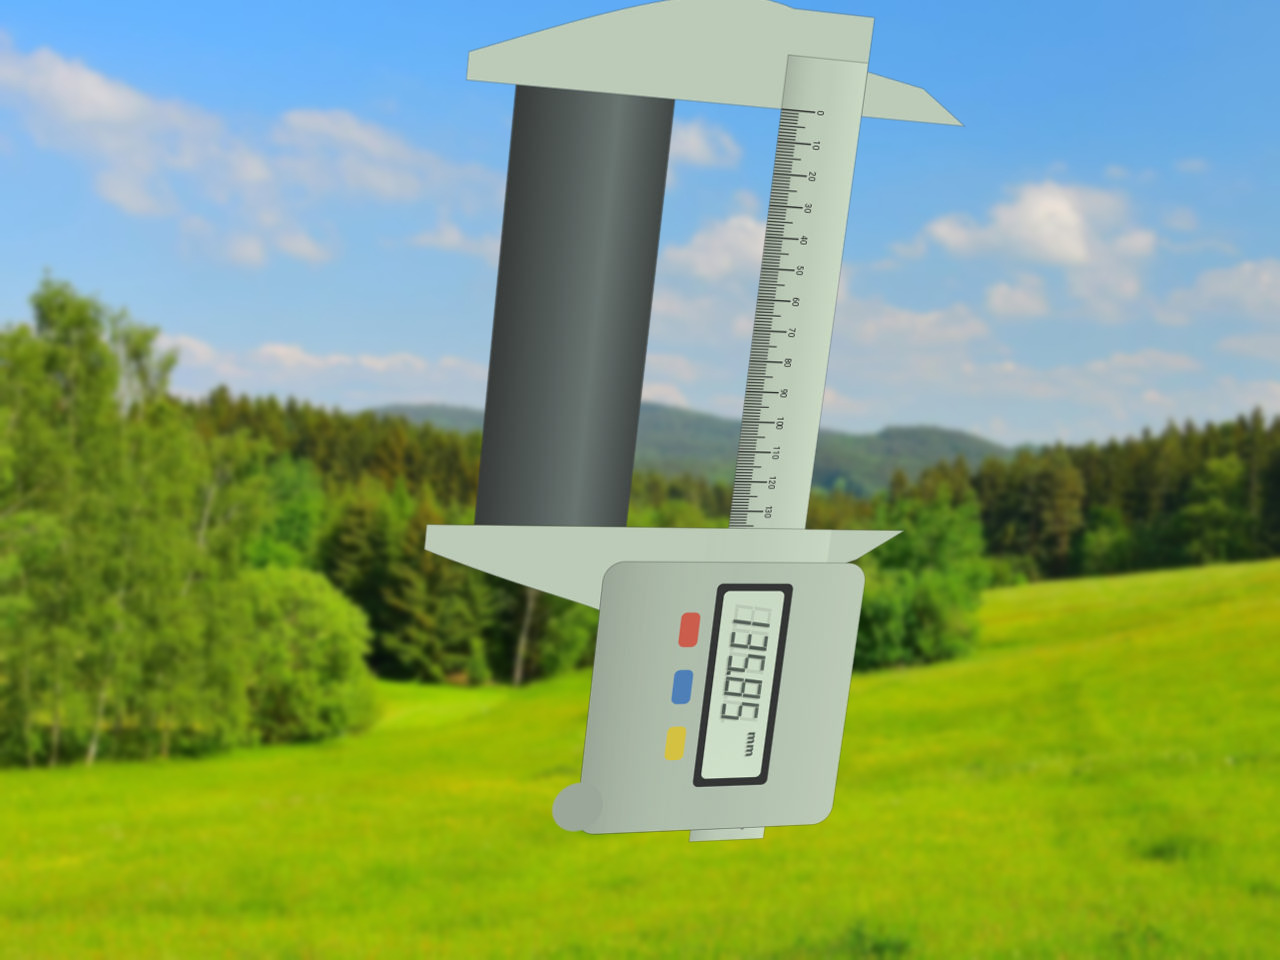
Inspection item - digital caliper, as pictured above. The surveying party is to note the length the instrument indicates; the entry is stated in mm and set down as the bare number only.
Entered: 135.85
